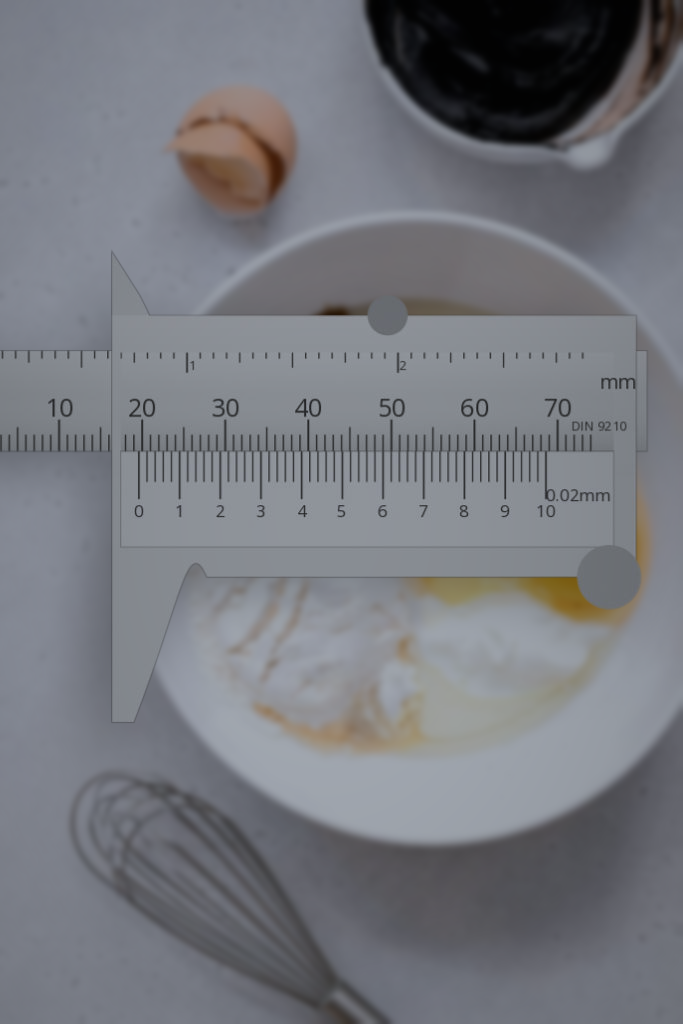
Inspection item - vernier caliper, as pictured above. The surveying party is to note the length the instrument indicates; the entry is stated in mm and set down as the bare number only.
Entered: 19.6
